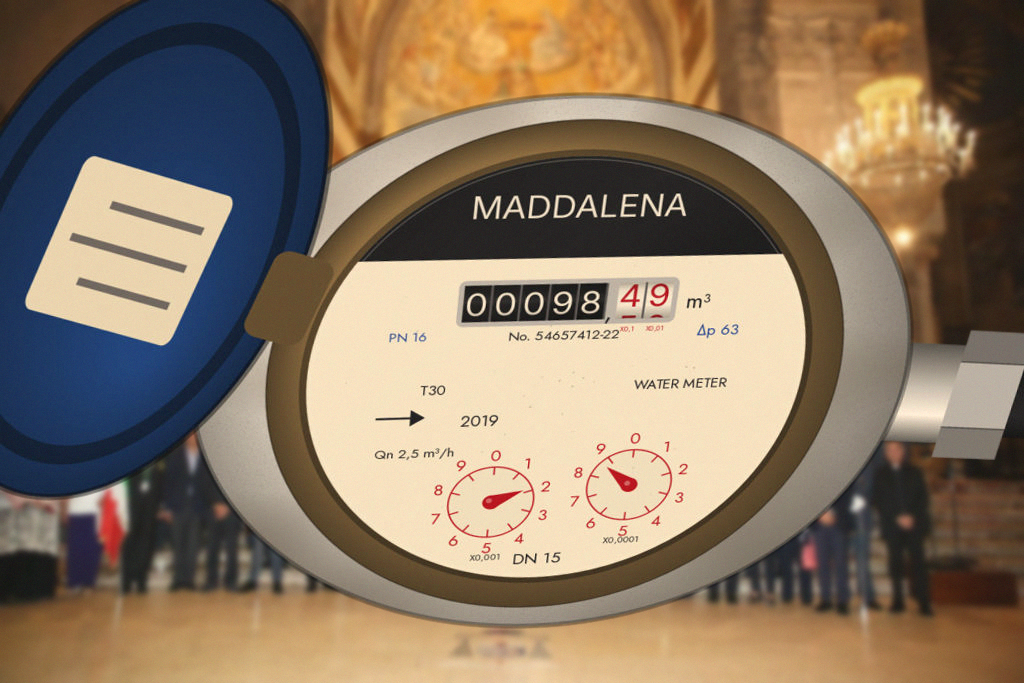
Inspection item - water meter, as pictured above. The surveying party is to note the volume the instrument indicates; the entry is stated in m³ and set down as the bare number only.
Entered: 98.4918
